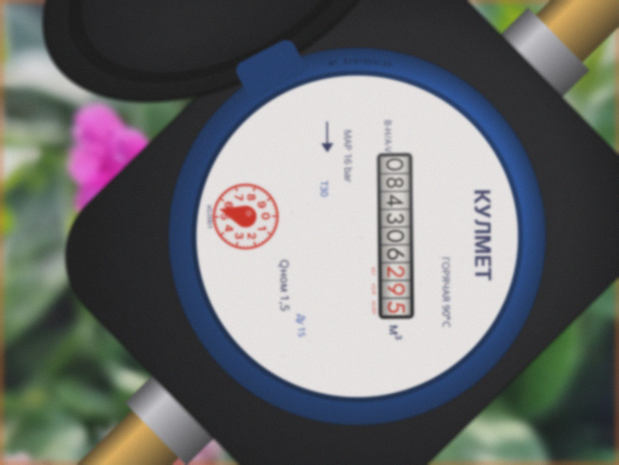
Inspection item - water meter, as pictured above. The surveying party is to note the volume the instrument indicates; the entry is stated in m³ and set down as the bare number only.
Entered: 84306.2955
